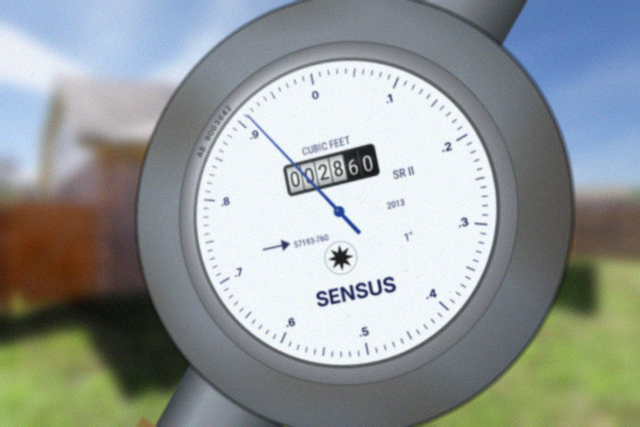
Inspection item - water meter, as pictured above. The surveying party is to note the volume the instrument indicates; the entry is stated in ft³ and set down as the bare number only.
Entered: 2859.91
